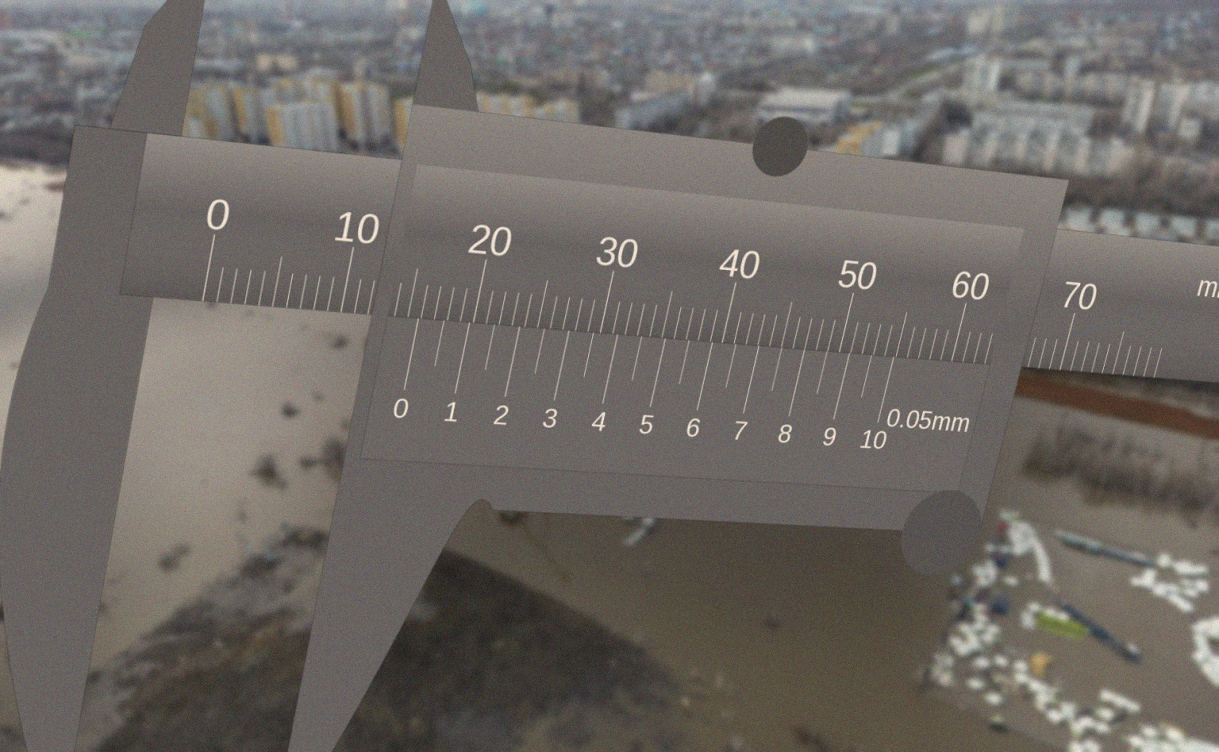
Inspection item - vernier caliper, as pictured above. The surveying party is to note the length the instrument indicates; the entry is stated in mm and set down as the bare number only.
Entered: 15.8
